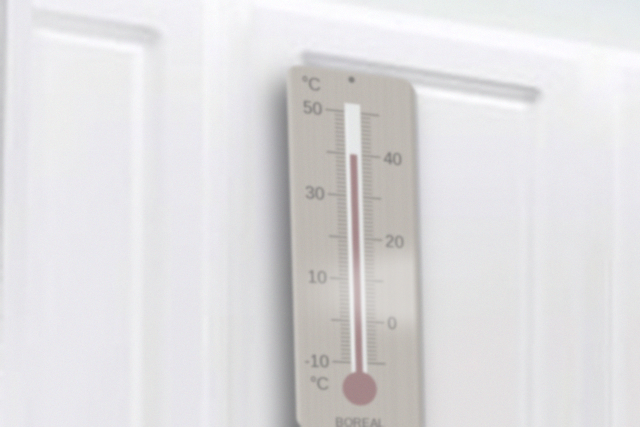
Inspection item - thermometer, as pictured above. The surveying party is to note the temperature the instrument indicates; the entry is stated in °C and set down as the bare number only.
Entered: 40
